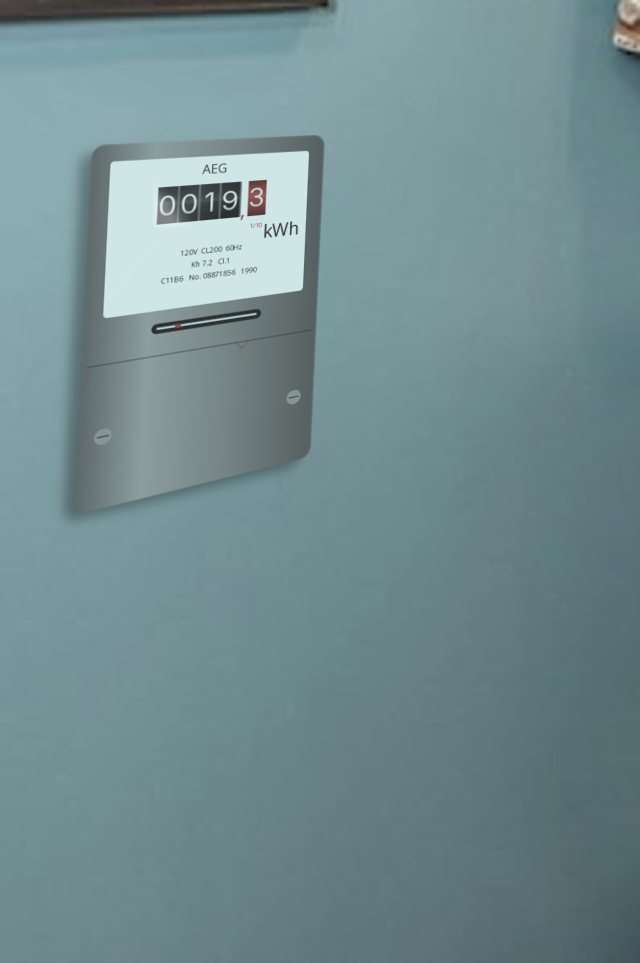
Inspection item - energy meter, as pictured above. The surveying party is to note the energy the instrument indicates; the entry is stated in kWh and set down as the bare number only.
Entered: 19.3
